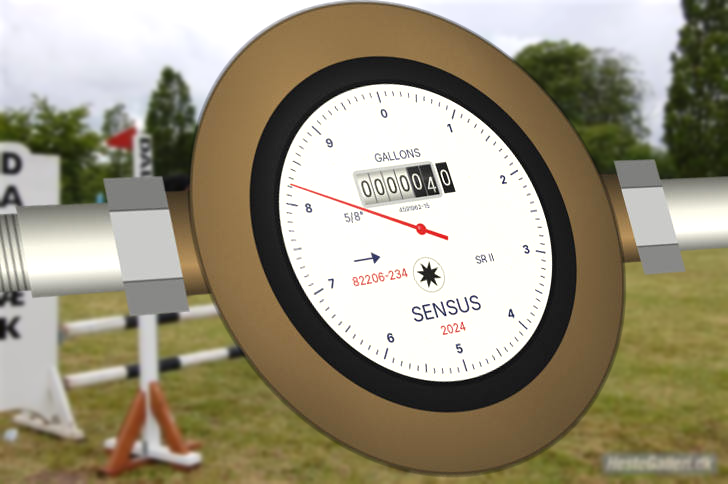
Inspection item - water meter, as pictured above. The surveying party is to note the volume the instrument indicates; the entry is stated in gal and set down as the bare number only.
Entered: 38.2
